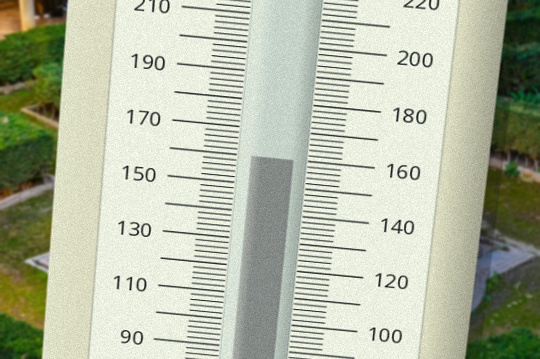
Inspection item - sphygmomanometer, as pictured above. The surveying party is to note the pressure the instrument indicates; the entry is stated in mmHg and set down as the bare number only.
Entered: 160
